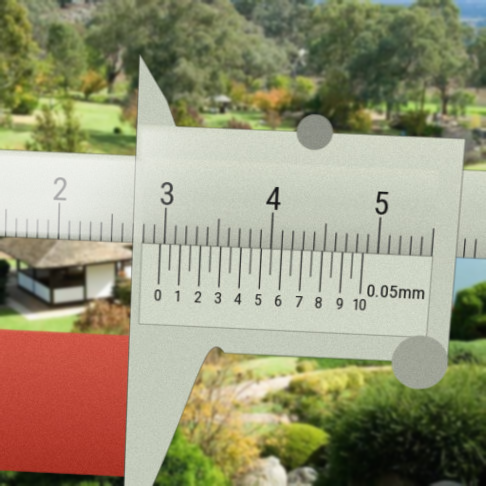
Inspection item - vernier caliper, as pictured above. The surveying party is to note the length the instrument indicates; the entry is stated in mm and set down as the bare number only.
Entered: 29.6
